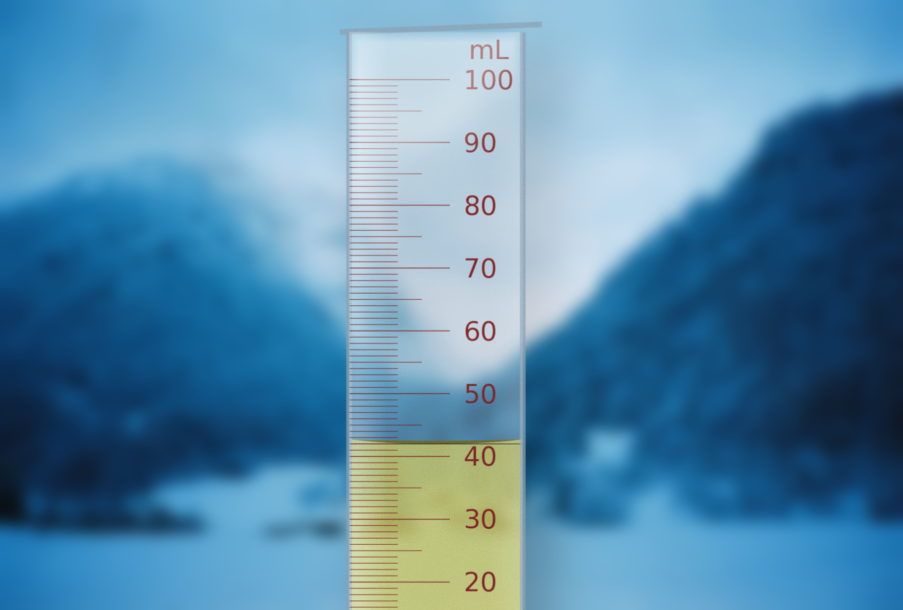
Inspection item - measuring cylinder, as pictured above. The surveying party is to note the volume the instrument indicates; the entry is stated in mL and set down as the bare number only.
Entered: 42
